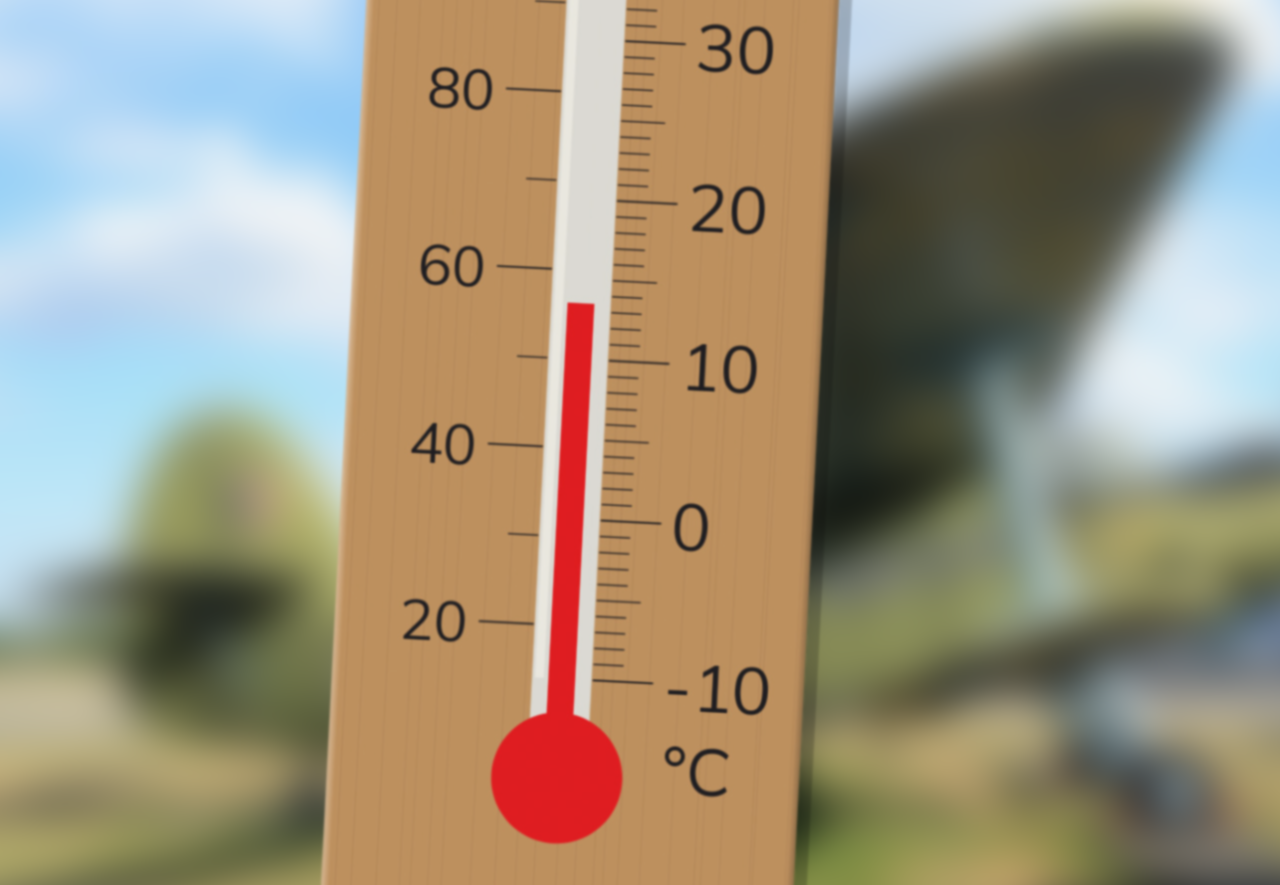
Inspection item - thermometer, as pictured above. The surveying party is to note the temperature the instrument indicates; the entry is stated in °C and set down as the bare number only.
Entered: 13.5
